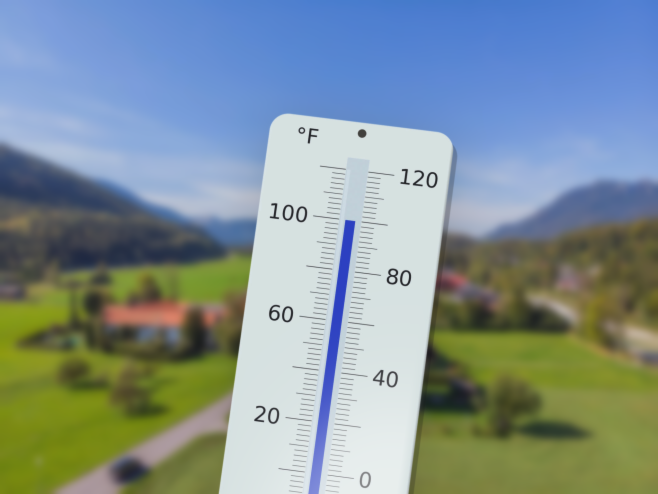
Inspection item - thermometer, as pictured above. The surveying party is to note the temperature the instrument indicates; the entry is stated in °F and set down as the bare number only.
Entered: 100
